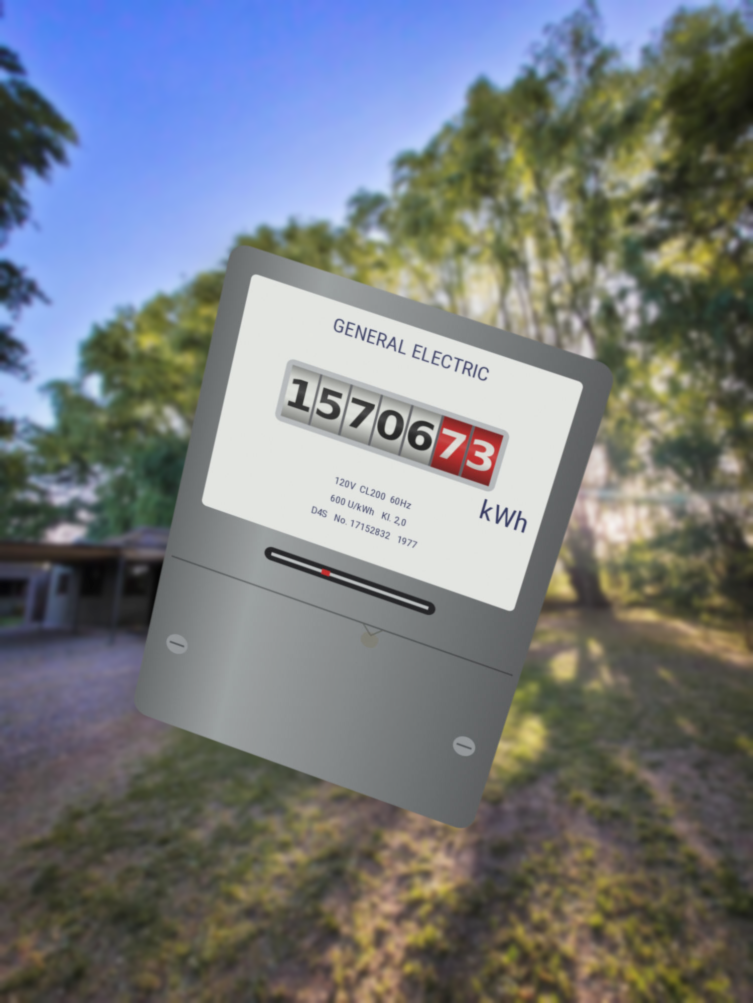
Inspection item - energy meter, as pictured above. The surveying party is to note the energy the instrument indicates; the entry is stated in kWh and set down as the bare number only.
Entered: 15706.73
